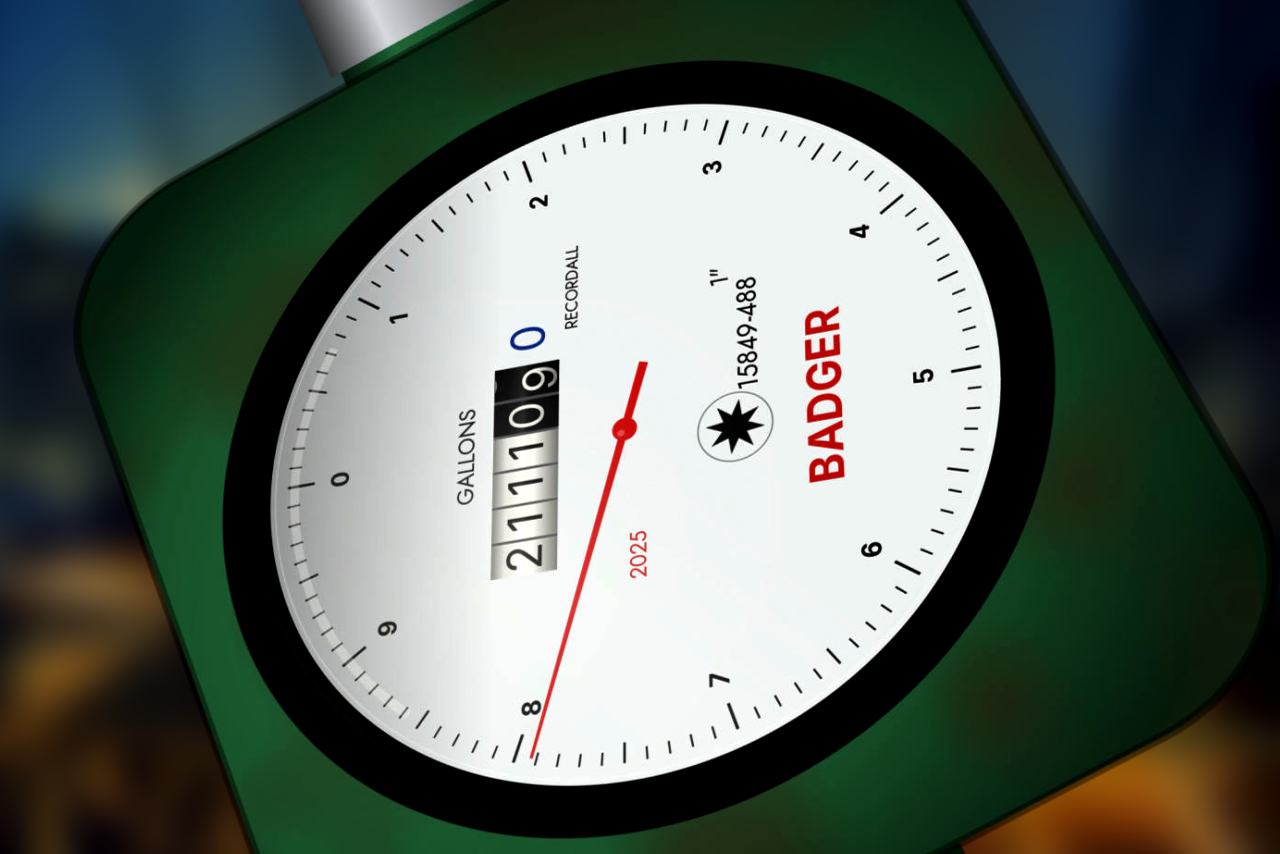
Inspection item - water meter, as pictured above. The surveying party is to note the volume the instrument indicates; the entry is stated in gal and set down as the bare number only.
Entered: 2111087.9
